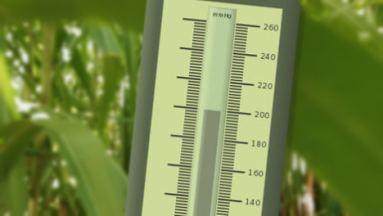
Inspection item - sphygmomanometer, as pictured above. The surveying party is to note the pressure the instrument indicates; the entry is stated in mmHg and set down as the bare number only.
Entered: 200
